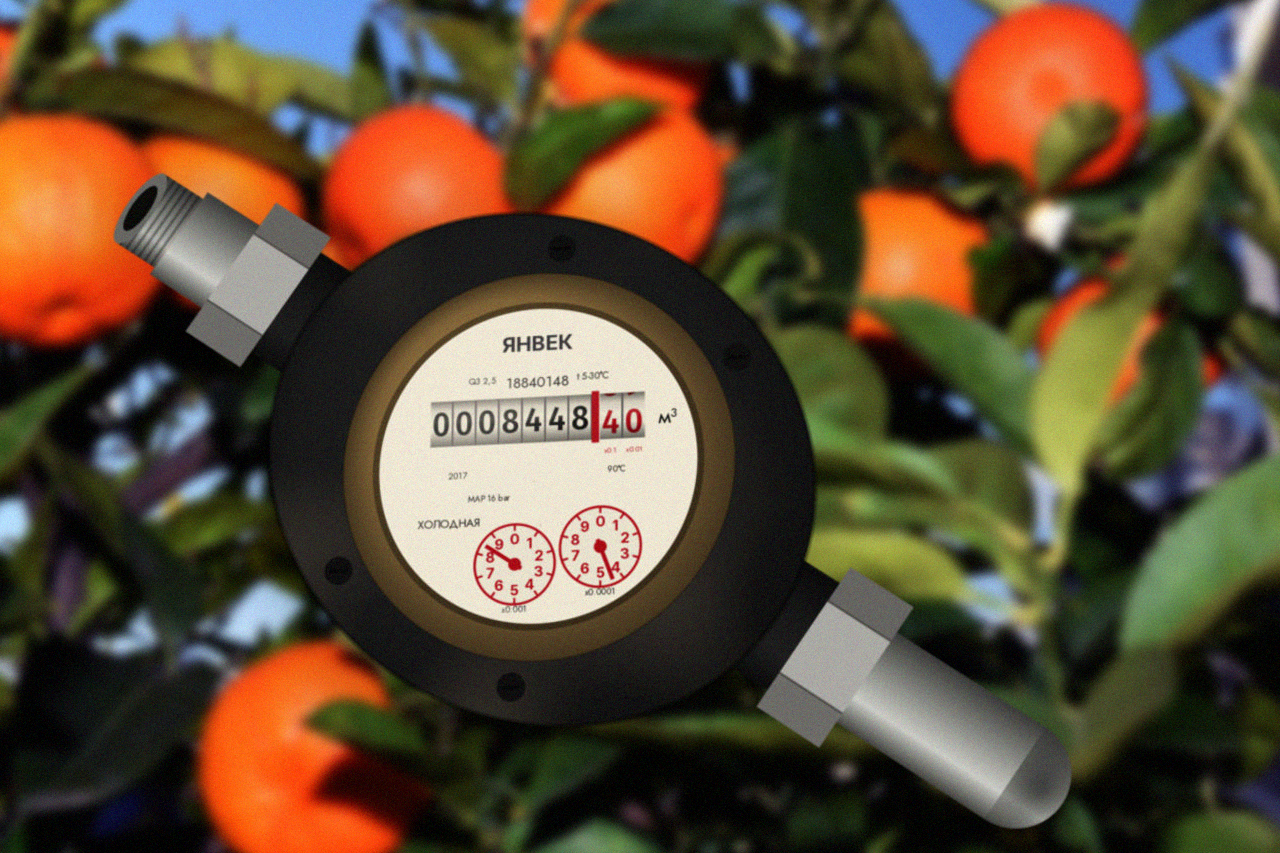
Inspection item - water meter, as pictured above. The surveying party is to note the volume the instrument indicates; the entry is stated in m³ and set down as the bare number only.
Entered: 8448.3984
